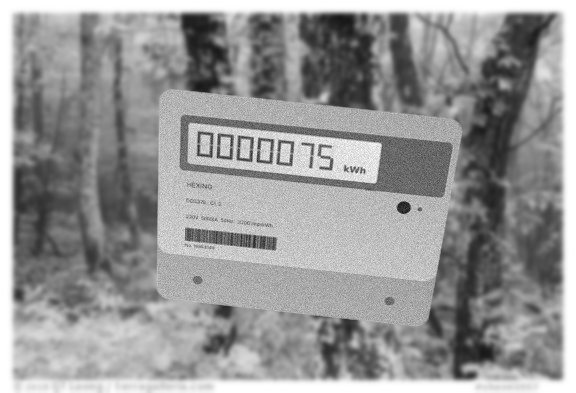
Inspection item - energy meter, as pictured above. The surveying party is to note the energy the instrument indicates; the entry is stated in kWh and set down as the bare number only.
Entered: 75
